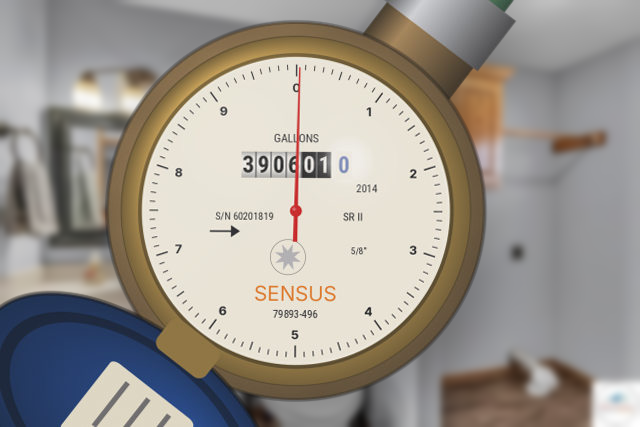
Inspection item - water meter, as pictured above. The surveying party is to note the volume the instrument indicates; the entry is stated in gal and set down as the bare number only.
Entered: 3906010.0
